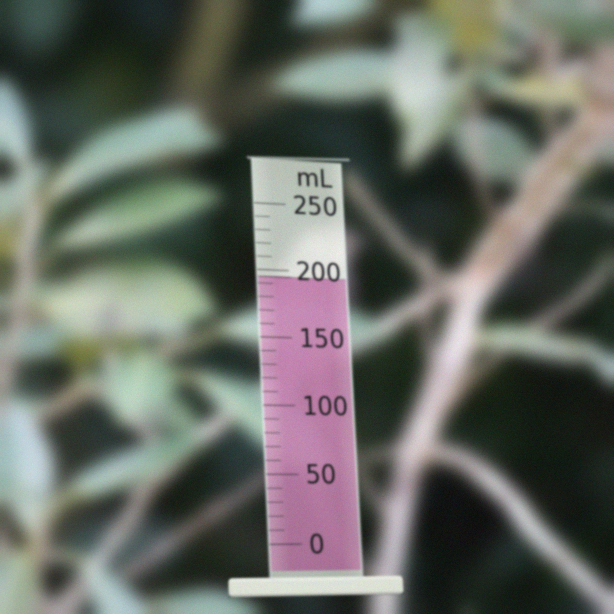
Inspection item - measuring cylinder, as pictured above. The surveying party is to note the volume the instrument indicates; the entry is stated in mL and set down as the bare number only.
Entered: 195
